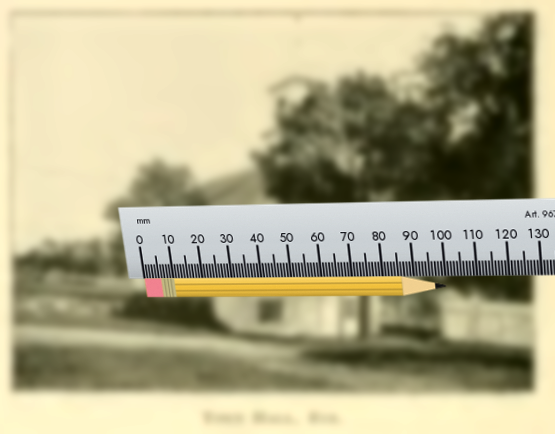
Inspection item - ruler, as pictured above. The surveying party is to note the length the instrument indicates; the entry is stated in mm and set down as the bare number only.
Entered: 100
